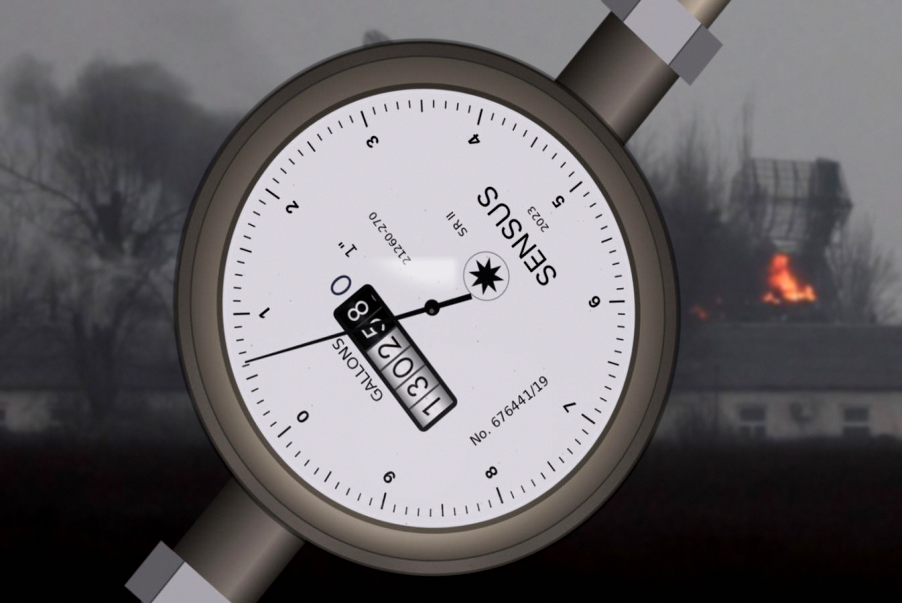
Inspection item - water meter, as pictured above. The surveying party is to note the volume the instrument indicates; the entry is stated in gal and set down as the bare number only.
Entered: 1302580.6
